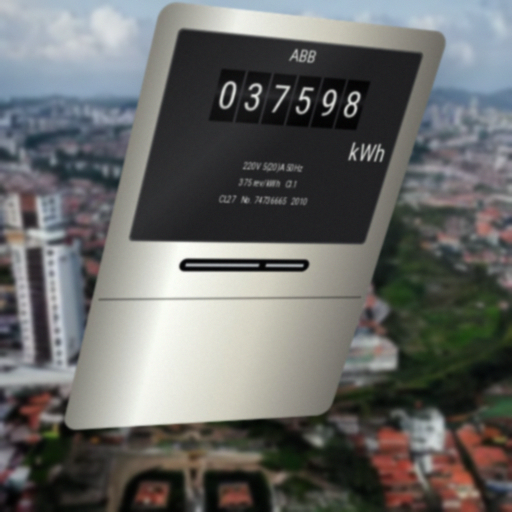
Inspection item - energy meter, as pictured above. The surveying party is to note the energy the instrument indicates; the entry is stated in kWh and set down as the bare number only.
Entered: 37598
